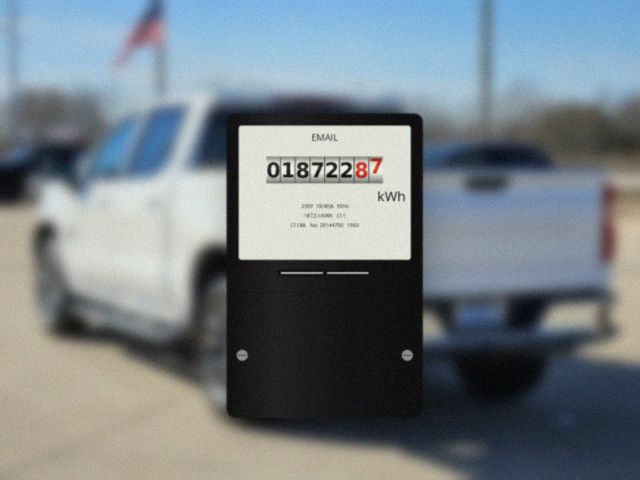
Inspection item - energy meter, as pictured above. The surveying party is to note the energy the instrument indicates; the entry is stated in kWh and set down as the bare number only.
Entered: 18722.87
